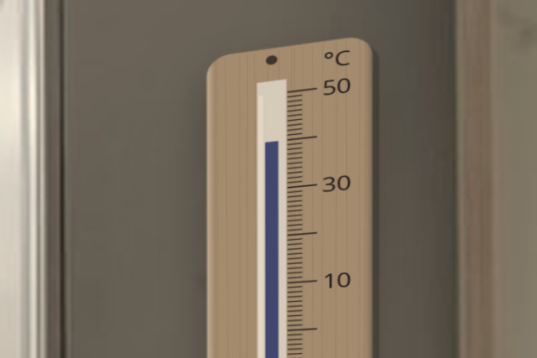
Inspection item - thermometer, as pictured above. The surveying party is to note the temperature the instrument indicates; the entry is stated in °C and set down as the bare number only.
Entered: 40
